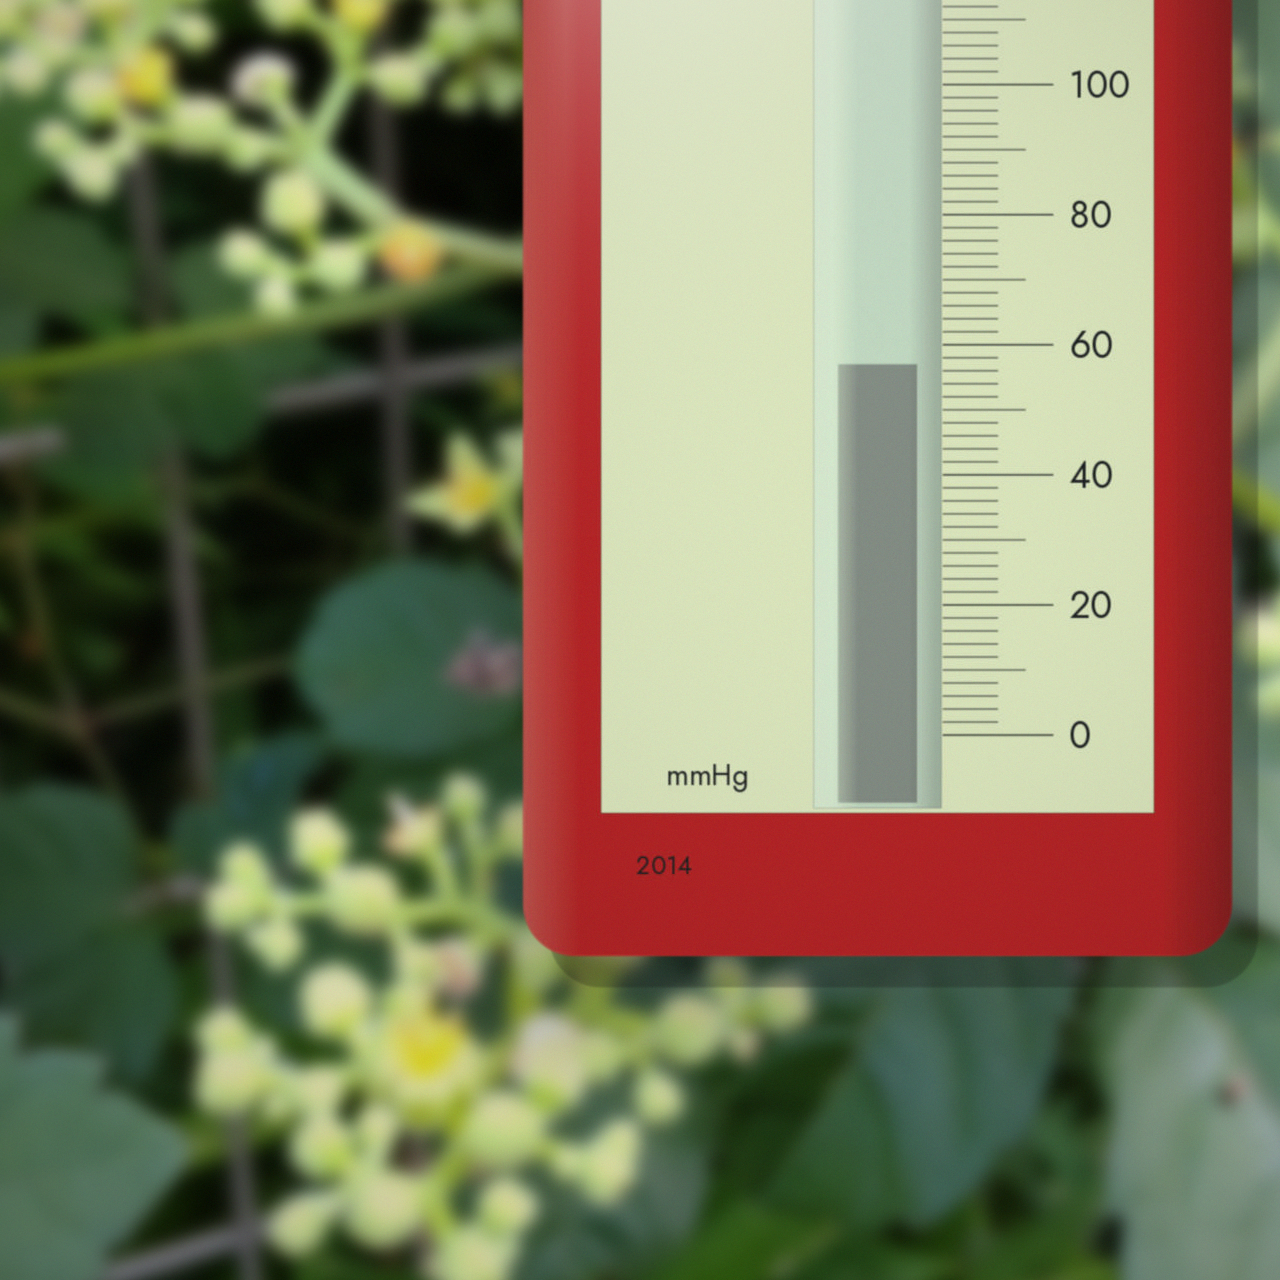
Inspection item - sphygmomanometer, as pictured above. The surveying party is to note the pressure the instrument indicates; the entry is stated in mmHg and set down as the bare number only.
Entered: 57
